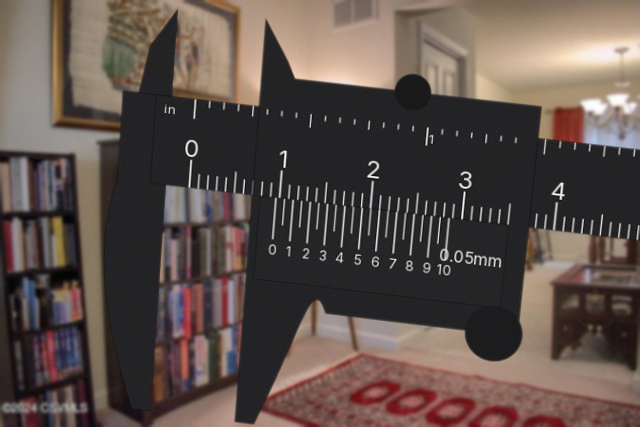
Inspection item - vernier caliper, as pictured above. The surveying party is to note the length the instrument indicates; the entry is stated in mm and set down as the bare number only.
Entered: 9.6
